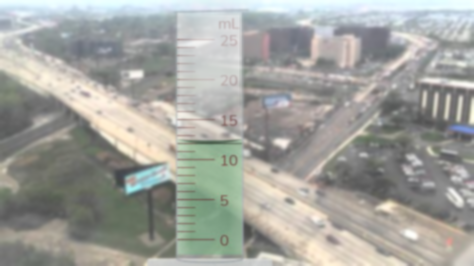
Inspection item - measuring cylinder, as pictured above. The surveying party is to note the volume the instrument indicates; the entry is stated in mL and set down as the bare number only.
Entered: 12
